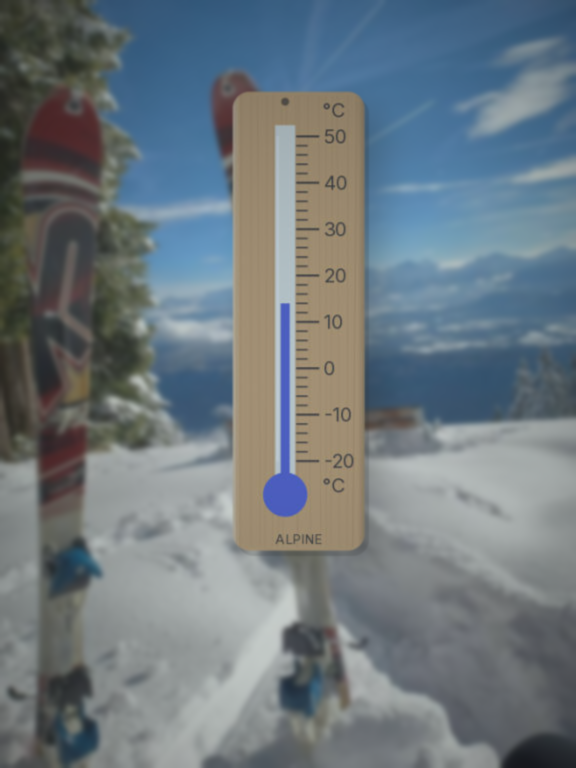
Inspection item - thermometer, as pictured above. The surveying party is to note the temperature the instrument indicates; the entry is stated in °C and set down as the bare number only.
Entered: 14
